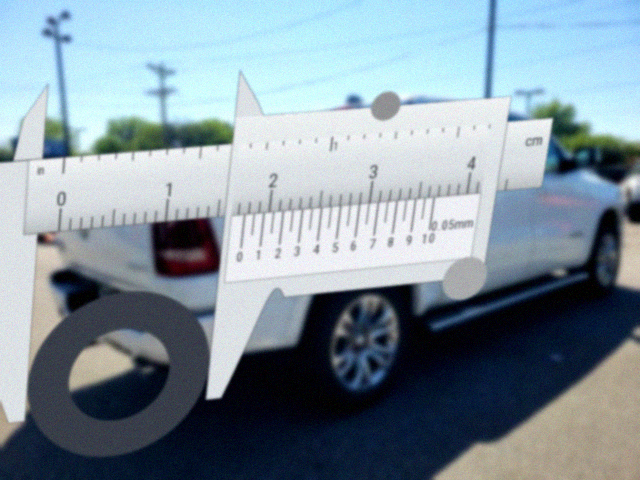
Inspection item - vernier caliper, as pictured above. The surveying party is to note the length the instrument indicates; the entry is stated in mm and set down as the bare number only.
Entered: 17.6
